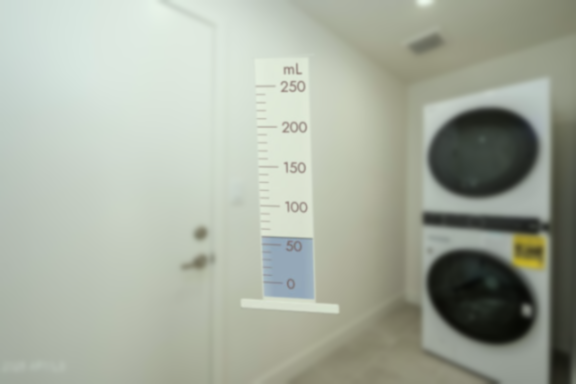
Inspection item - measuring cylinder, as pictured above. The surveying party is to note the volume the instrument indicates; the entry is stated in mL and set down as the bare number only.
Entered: 60
